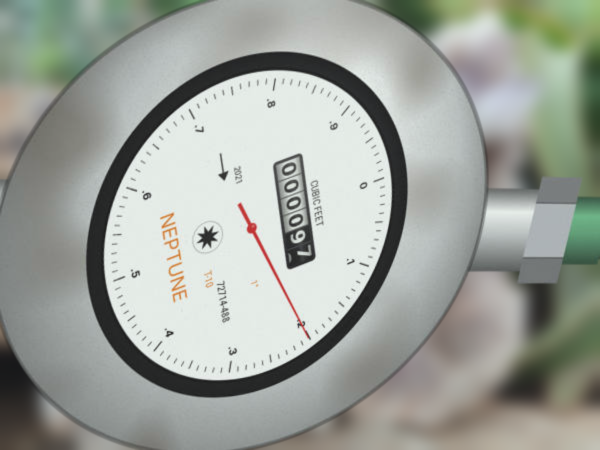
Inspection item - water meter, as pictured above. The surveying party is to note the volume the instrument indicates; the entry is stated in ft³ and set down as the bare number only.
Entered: 97.20
